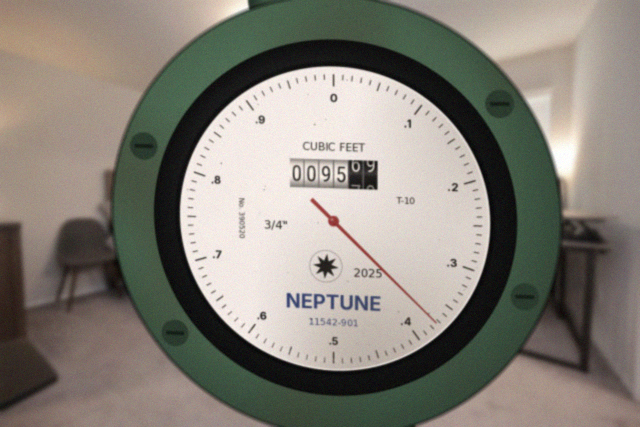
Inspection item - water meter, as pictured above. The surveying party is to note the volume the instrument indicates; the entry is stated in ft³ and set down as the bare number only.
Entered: 9569.37
